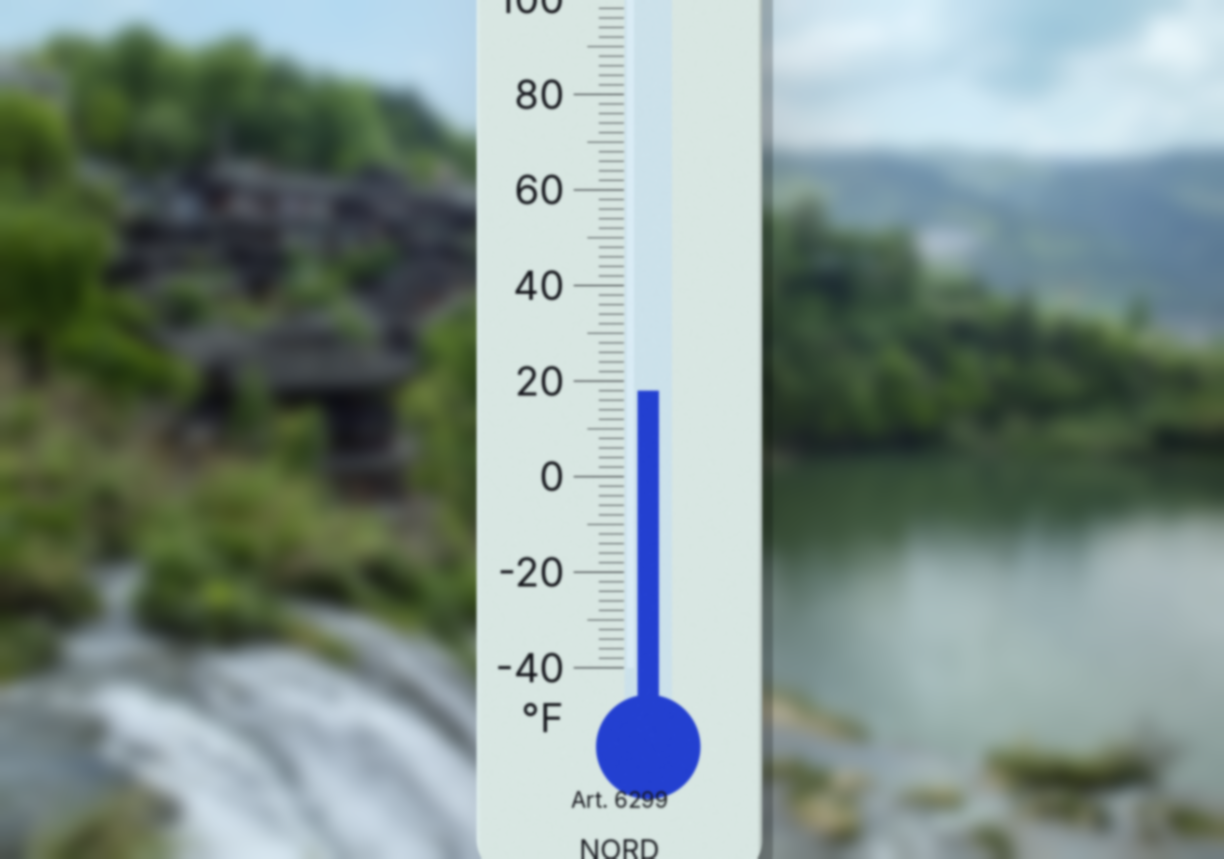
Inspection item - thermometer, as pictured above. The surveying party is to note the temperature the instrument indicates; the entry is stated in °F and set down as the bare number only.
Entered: 18
